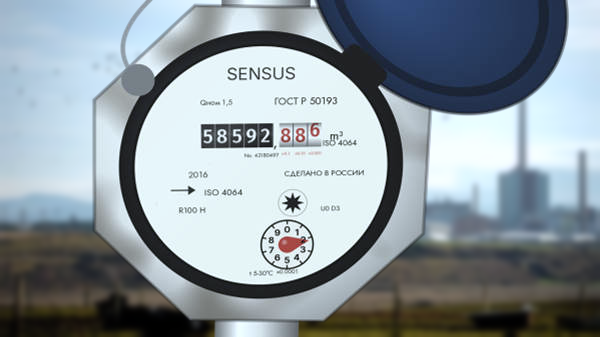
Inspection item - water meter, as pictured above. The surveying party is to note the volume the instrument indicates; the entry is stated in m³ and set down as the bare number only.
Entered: 58592.8862
